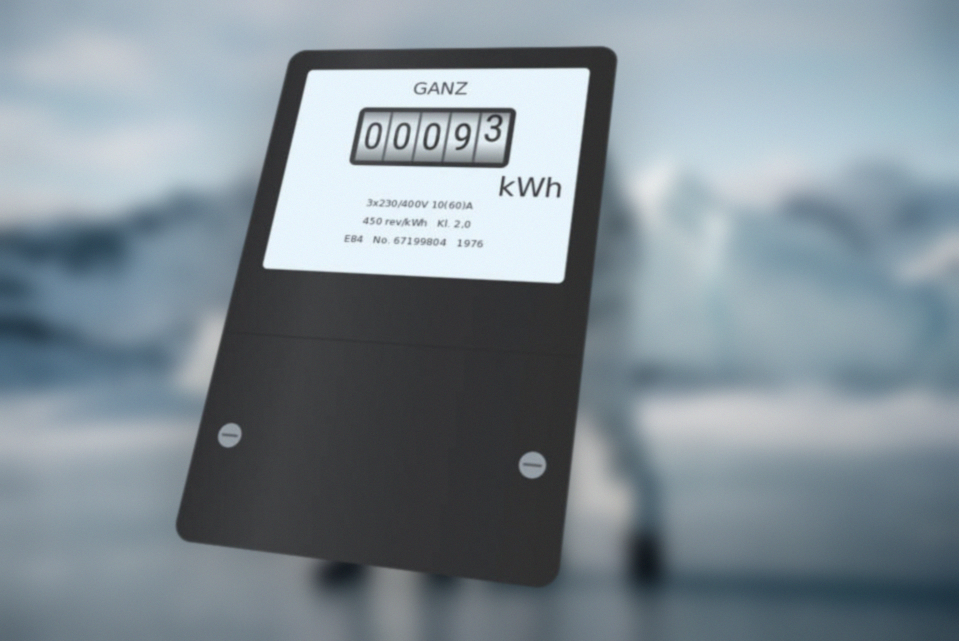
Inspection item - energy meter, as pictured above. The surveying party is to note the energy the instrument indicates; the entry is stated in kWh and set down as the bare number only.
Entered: 93
